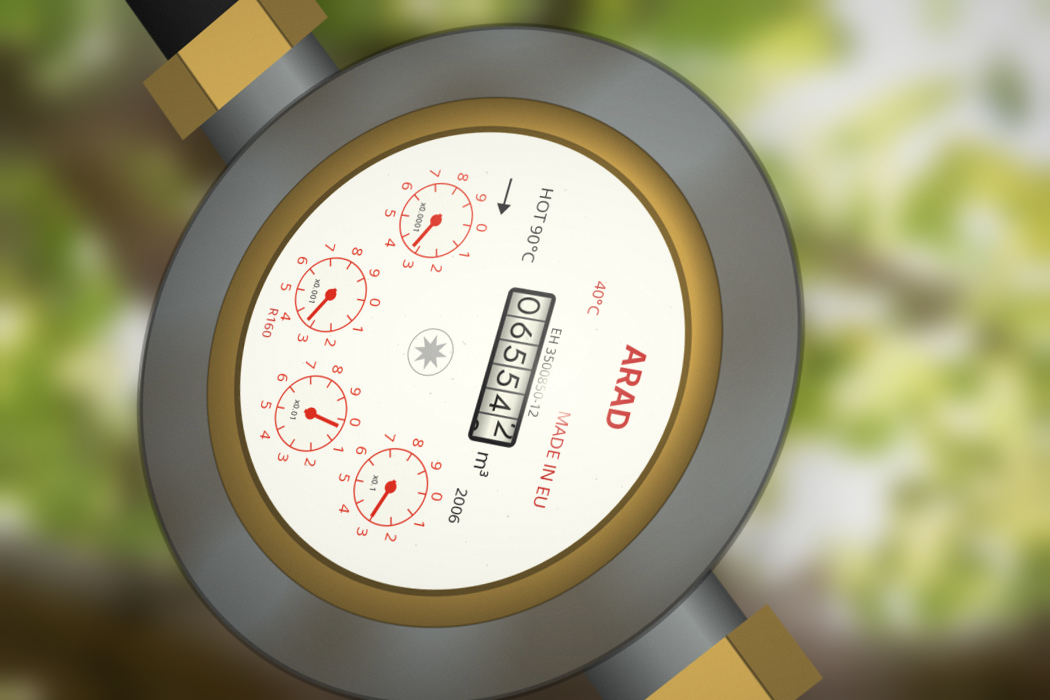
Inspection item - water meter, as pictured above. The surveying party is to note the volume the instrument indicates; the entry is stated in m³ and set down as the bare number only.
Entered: 65542.3033
